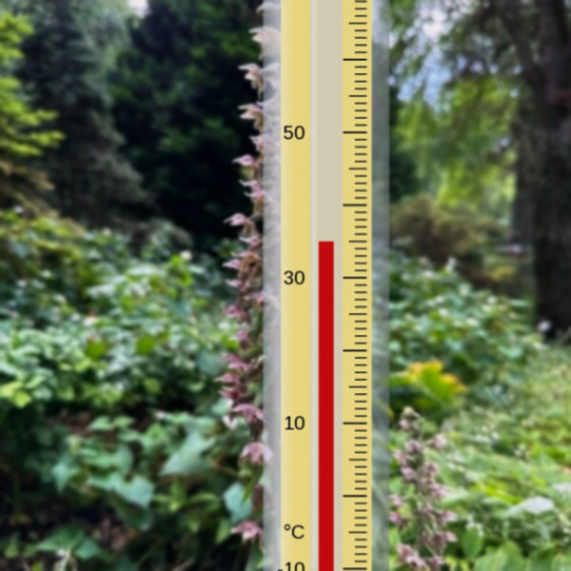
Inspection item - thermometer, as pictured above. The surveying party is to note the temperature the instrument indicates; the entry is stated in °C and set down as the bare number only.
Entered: 35
